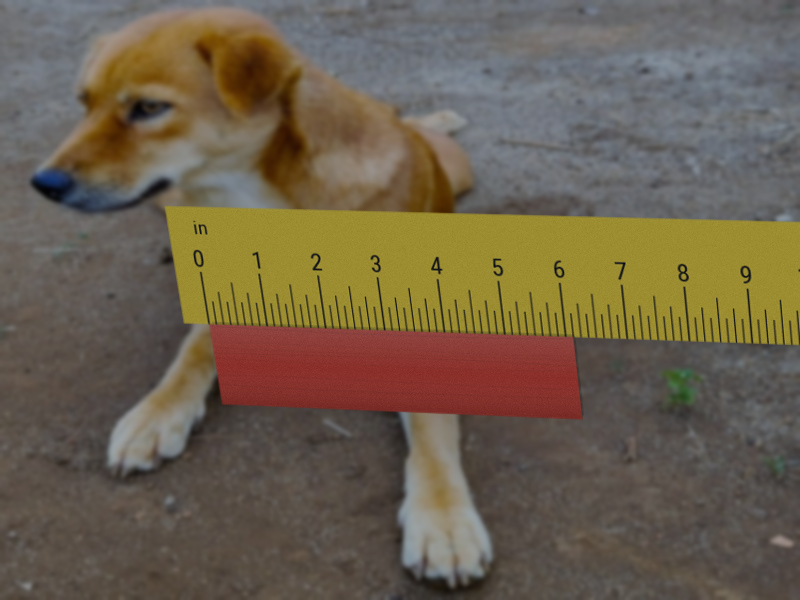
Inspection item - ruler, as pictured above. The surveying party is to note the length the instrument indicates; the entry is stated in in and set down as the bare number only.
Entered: 6.125
